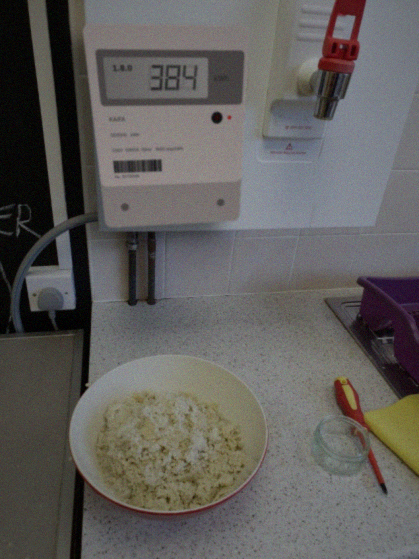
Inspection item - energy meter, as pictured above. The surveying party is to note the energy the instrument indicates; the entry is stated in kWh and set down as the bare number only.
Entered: 384
